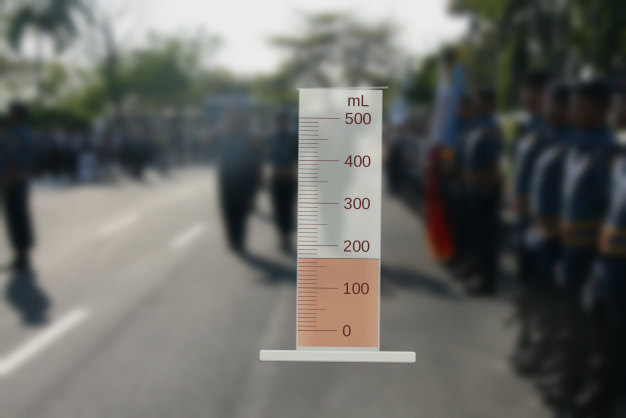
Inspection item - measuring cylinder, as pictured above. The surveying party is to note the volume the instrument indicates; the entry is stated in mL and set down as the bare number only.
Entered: 170
